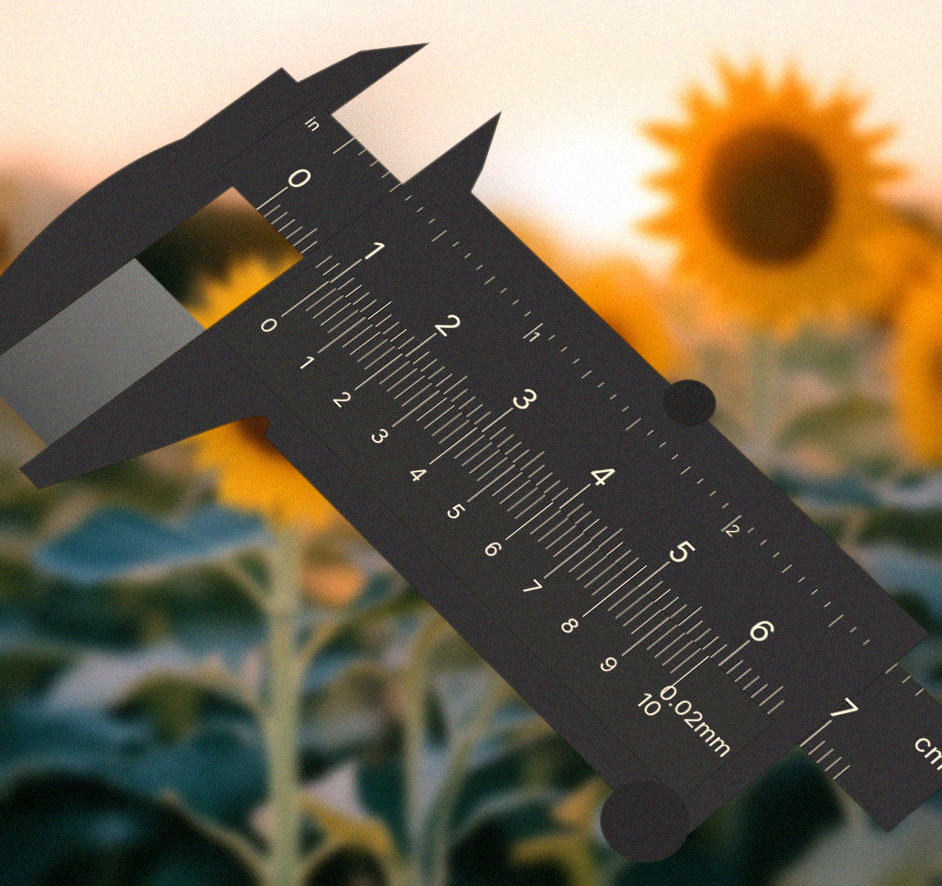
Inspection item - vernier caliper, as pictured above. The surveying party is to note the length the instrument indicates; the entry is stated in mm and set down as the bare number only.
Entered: 9.8
